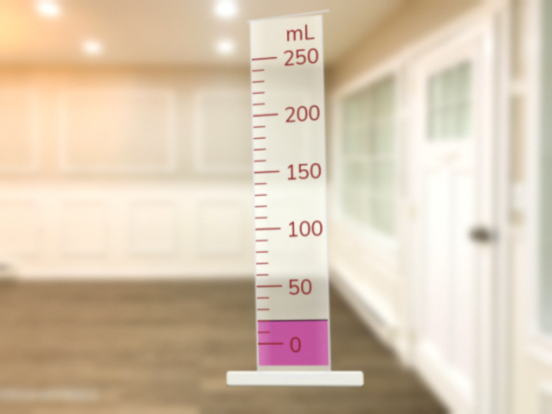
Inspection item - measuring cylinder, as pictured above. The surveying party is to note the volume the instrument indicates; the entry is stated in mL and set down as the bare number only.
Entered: 20
